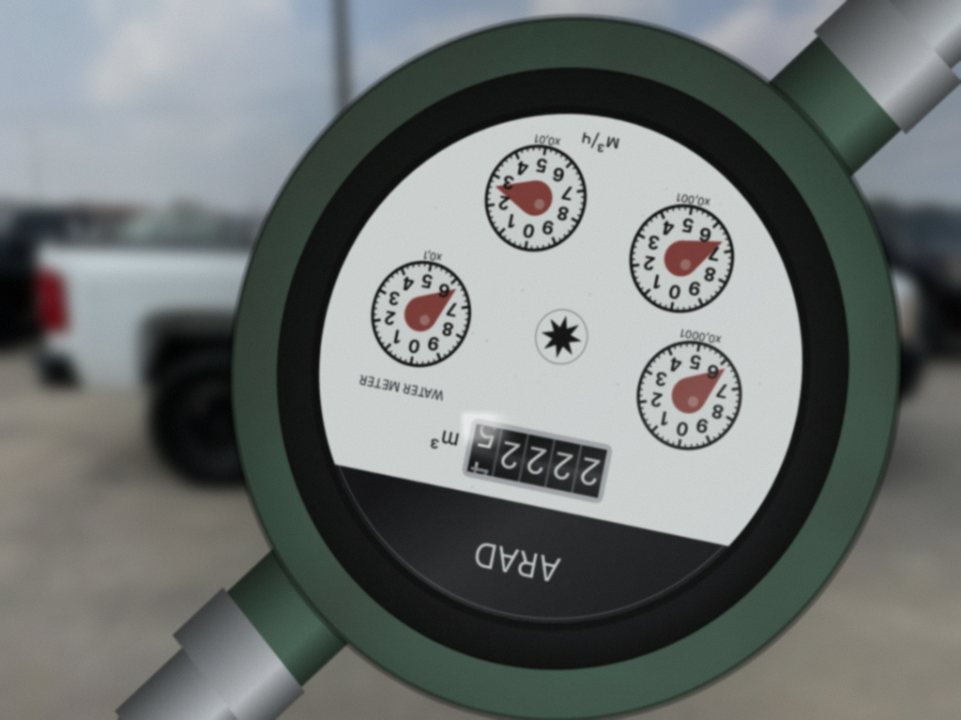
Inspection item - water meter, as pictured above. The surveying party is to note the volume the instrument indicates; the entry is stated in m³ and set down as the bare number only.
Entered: 22224.6266
